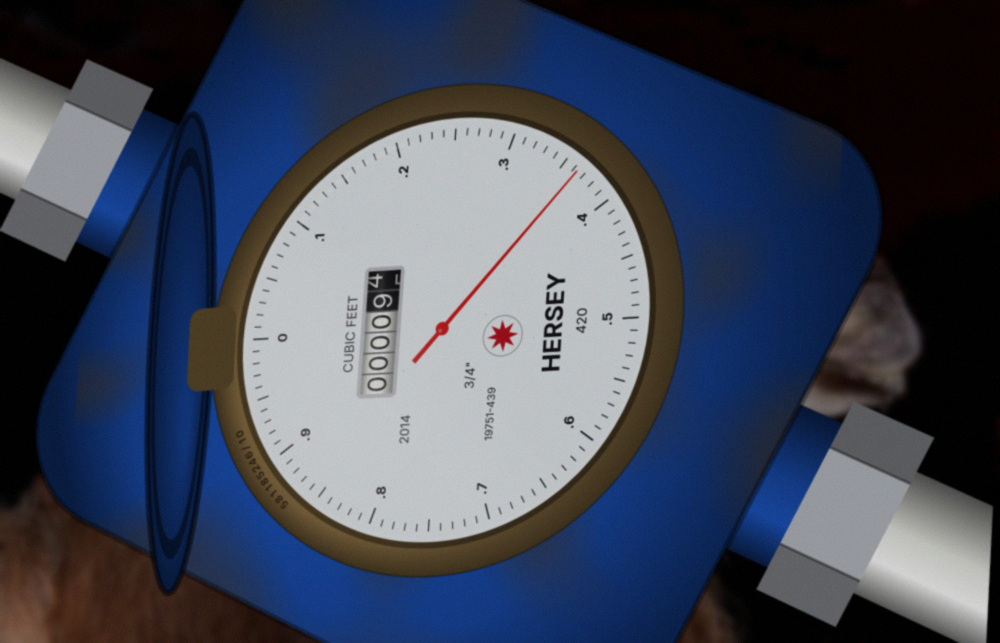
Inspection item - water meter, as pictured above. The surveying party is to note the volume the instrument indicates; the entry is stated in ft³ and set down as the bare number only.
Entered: 94.36
